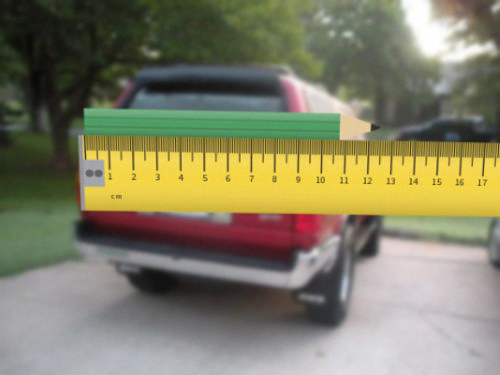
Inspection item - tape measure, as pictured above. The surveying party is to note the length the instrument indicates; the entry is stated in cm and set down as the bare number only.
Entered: 12.5
